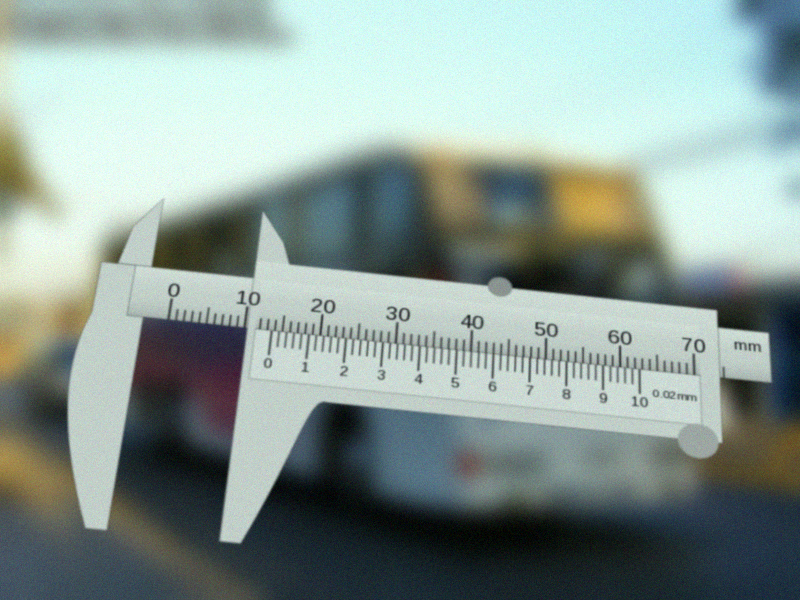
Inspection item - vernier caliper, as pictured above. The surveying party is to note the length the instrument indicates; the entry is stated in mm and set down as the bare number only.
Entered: 13.6
